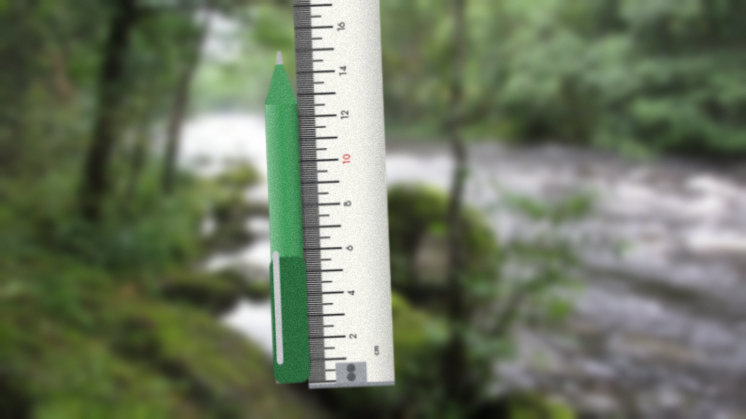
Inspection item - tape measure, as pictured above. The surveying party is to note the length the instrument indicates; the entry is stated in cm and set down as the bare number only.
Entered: 15
